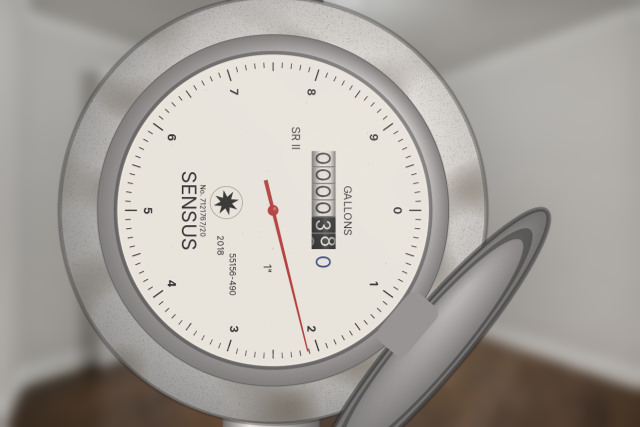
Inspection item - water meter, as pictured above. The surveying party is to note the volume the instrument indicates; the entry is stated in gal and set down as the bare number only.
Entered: 382.1
